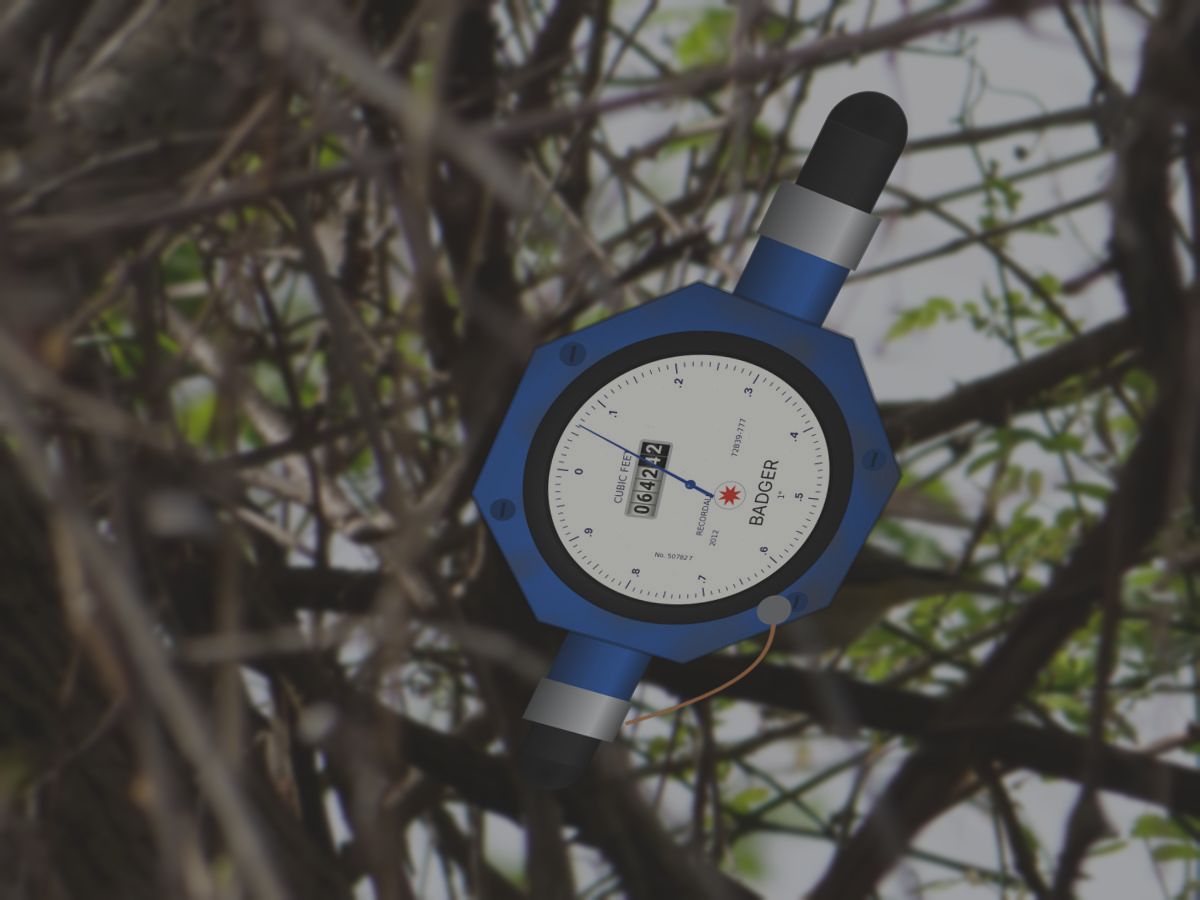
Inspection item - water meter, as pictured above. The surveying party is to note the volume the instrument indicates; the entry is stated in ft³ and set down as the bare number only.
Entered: 64242.06
